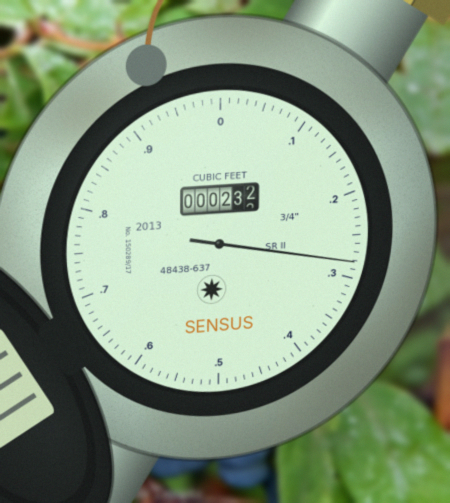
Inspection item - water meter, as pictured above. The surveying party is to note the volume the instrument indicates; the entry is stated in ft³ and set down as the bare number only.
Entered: 232.28
